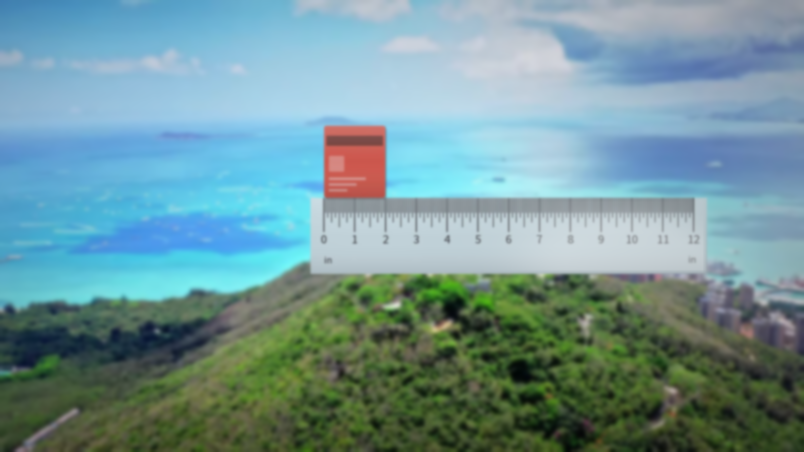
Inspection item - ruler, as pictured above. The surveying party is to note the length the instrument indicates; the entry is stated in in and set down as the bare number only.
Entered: 2
